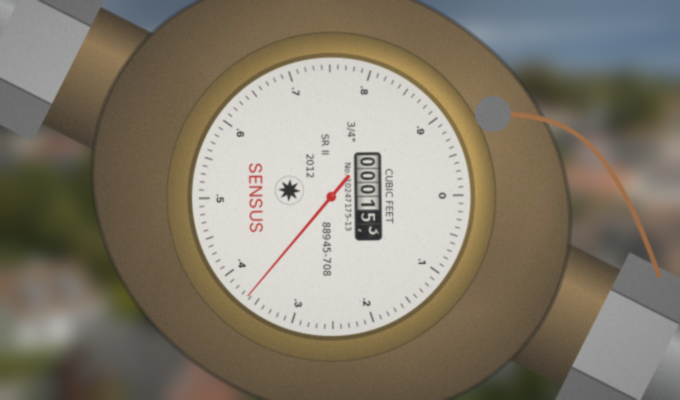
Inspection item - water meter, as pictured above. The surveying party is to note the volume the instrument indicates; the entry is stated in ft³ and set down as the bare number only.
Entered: 153.36
